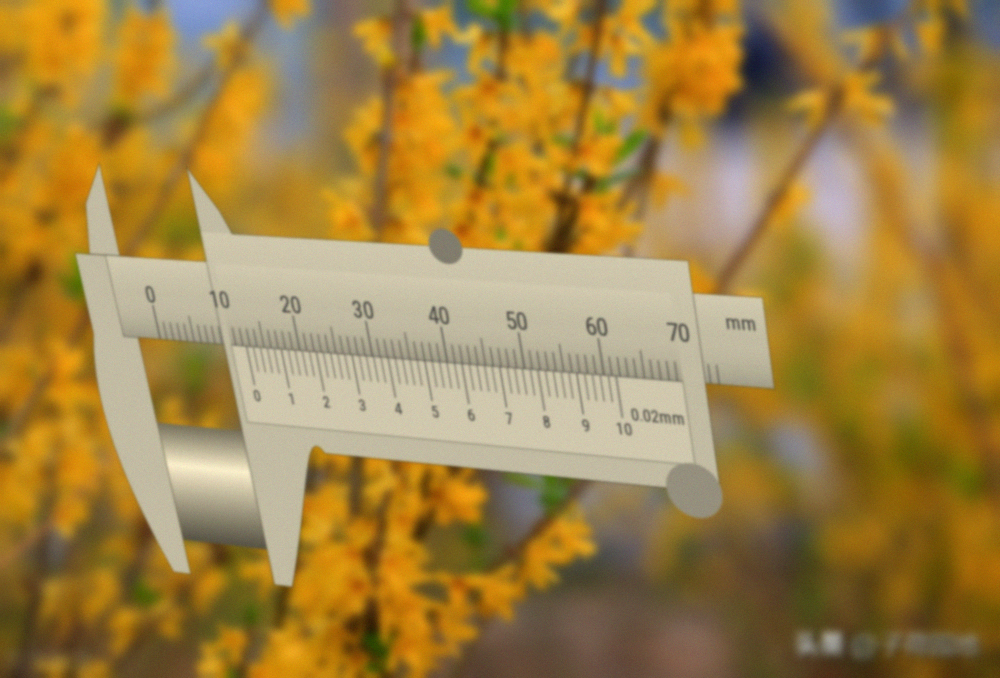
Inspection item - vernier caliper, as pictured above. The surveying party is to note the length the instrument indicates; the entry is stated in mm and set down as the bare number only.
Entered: 12.5
